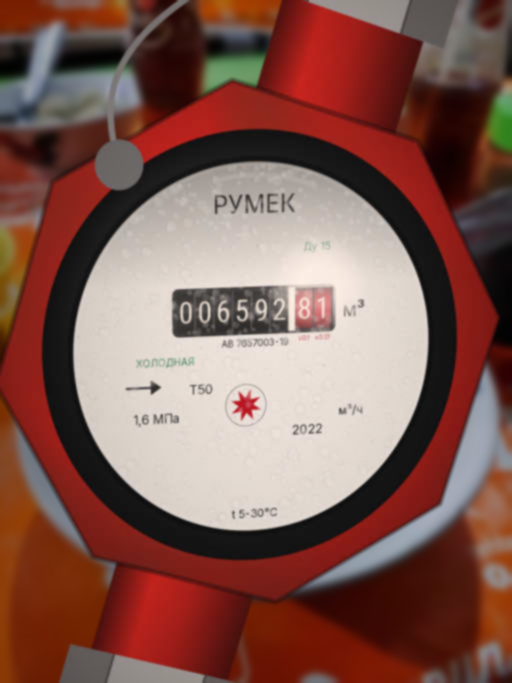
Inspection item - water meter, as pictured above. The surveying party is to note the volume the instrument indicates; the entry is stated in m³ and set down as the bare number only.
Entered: 6592.81
